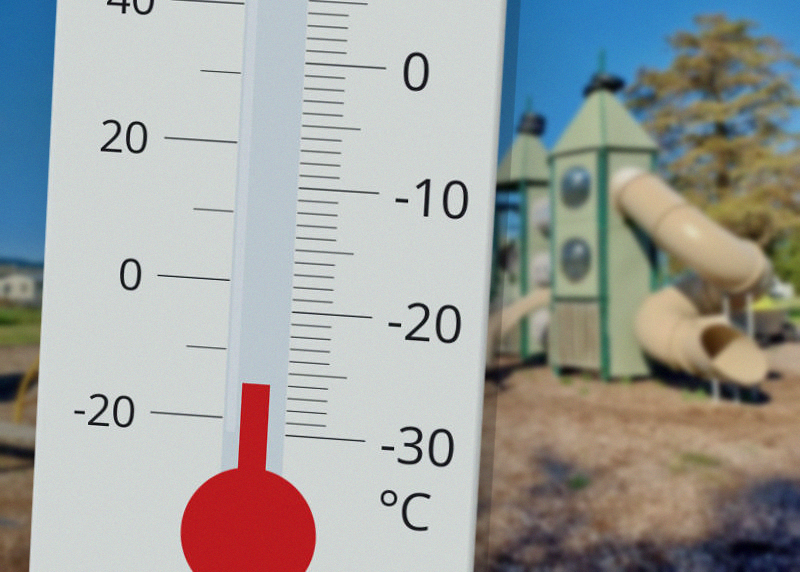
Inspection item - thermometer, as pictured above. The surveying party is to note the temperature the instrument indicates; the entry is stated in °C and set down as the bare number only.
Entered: -26
